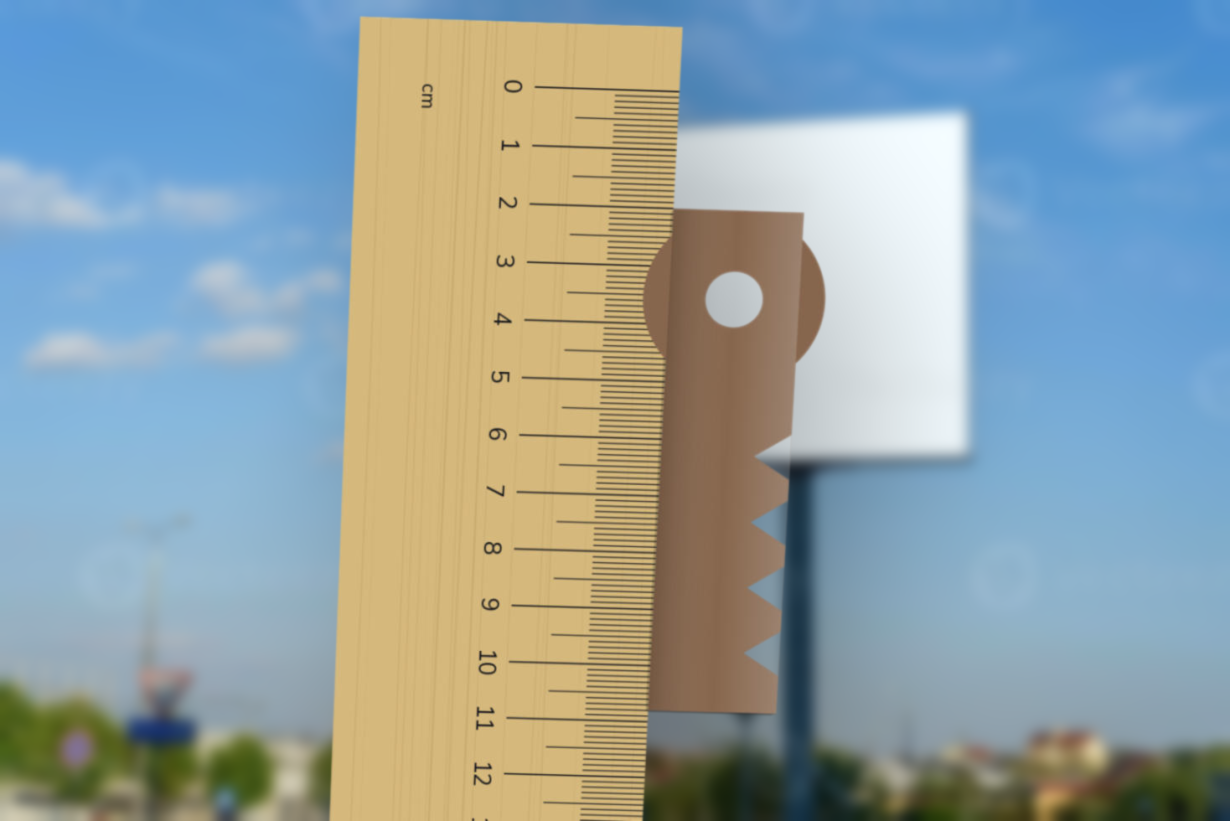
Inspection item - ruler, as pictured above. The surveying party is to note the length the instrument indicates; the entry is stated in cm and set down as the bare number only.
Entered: 8.8
